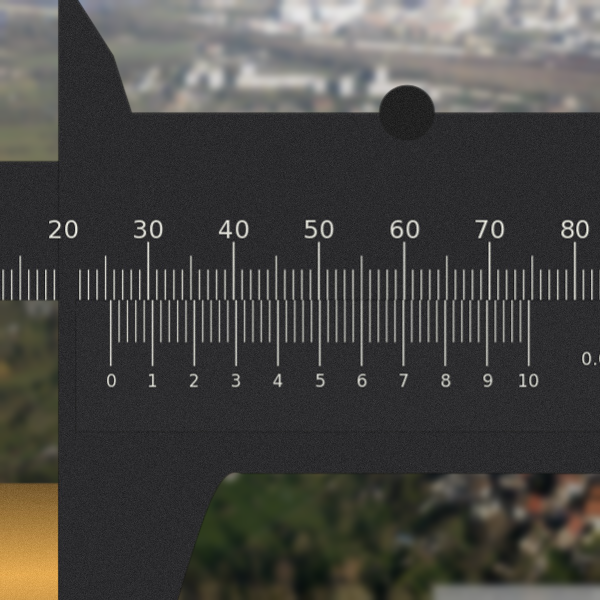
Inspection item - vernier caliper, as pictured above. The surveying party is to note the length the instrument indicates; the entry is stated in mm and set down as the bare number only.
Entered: 25.6
